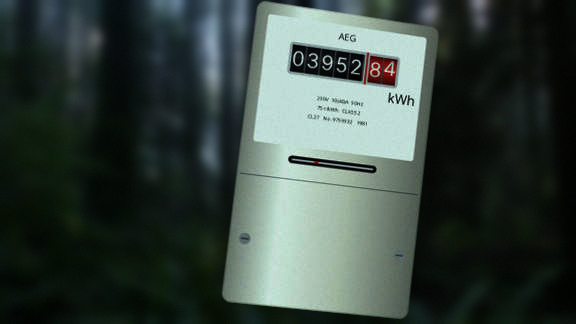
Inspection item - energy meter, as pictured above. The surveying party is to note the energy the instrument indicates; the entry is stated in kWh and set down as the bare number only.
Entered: 3952.84
